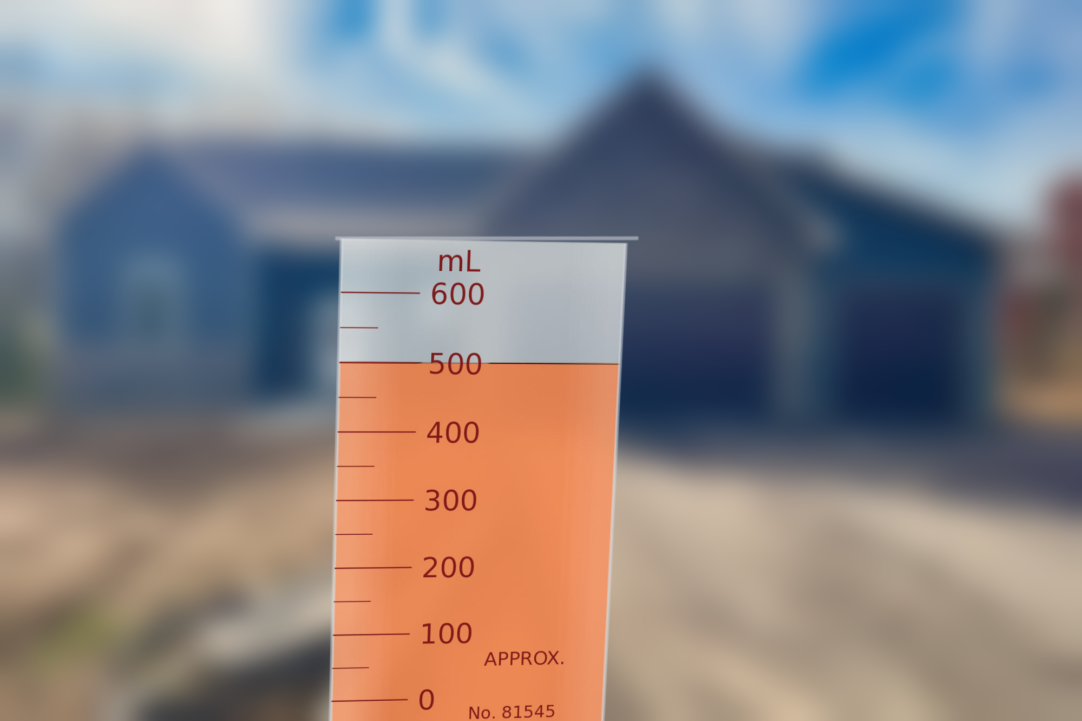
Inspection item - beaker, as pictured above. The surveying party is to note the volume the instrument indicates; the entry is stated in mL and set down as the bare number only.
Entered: 500
